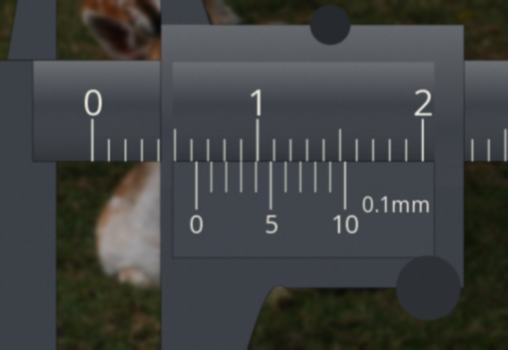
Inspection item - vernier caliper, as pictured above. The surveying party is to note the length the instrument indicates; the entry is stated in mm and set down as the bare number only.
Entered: 6.3
